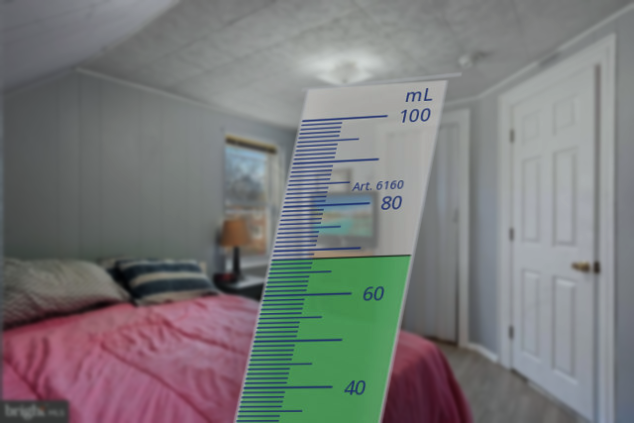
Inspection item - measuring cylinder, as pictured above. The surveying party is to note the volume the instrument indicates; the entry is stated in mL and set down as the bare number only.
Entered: 68
